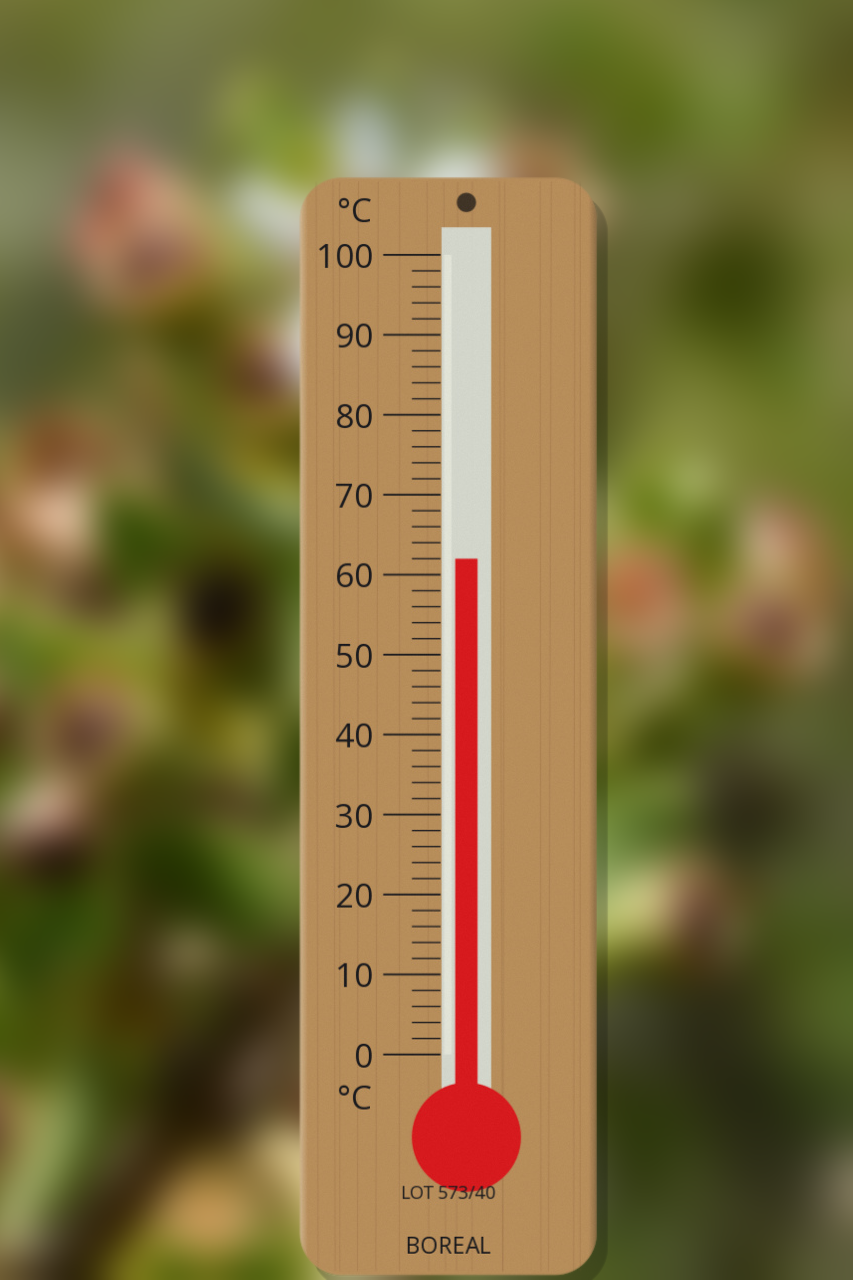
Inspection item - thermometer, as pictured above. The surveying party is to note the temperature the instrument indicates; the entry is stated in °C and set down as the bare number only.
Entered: 62
